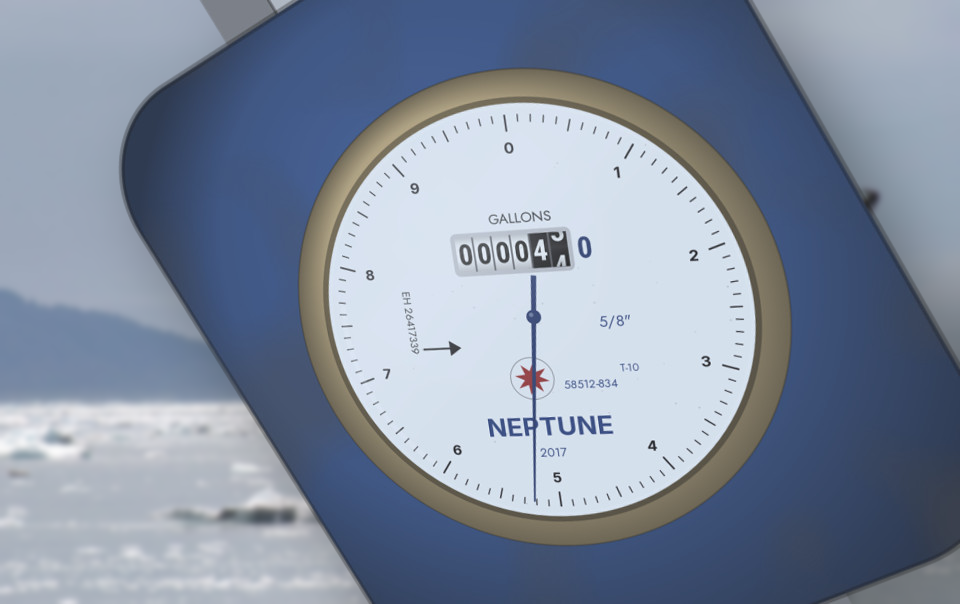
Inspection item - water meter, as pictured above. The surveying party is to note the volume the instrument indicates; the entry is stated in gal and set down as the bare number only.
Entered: 435.2
